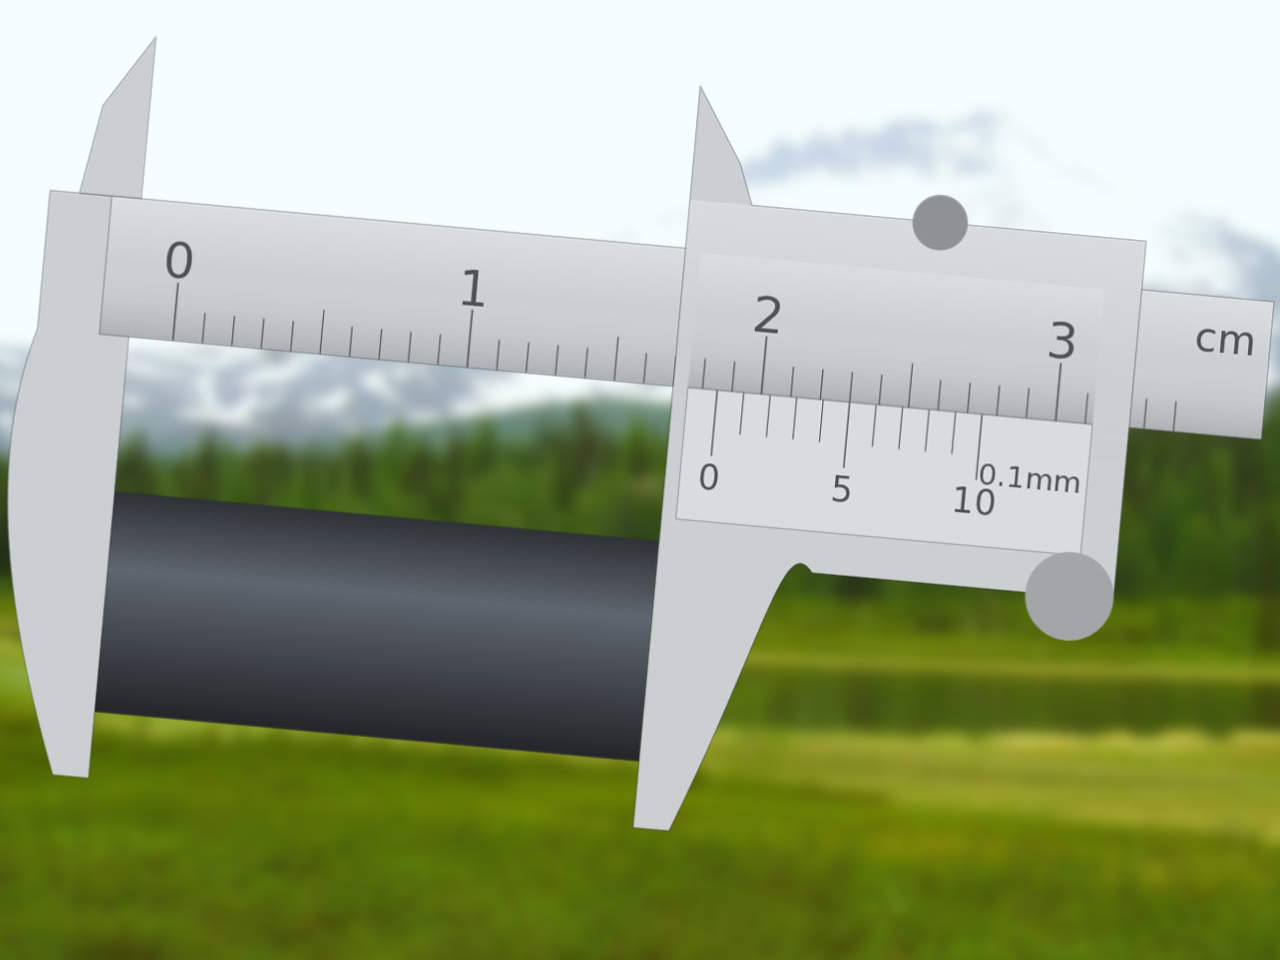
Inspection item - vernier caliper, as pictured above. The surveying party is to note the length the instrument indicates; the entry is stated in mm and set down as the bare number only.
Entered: 18.5
